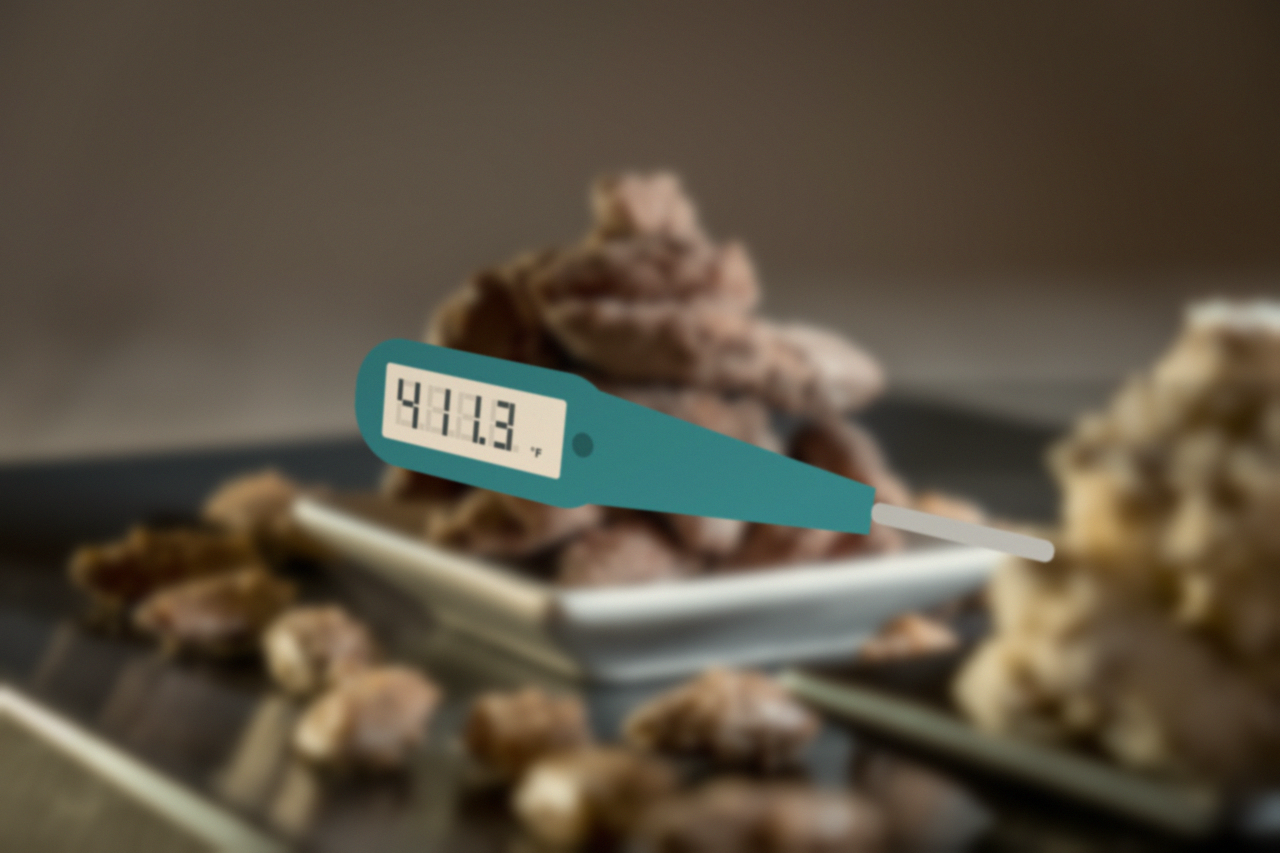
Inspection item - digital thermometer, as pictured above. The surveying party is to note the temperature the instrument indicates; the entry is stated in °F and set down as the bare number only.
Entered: 411.3
